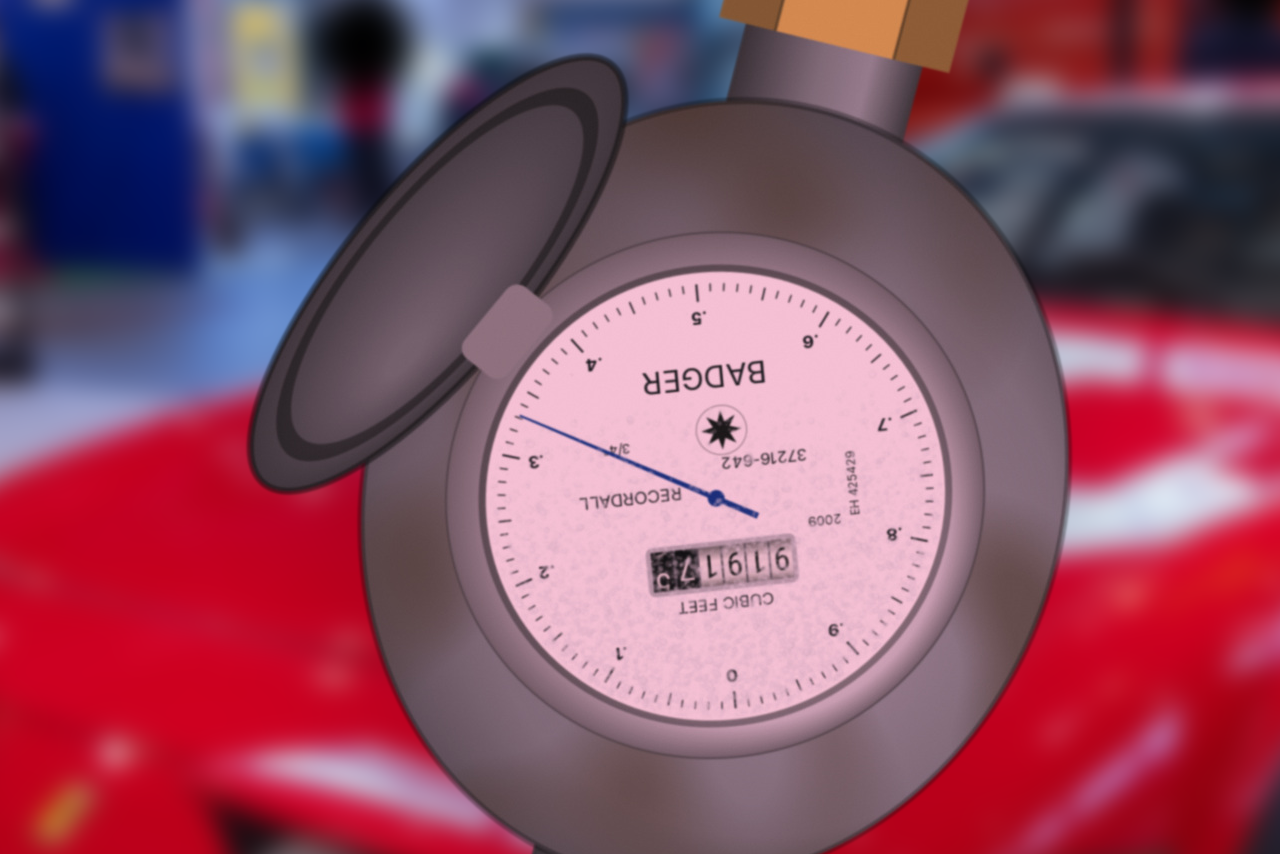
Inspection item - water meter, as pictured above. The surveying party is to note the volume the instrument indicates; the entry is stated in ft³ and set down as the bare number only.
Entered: 919175.33
